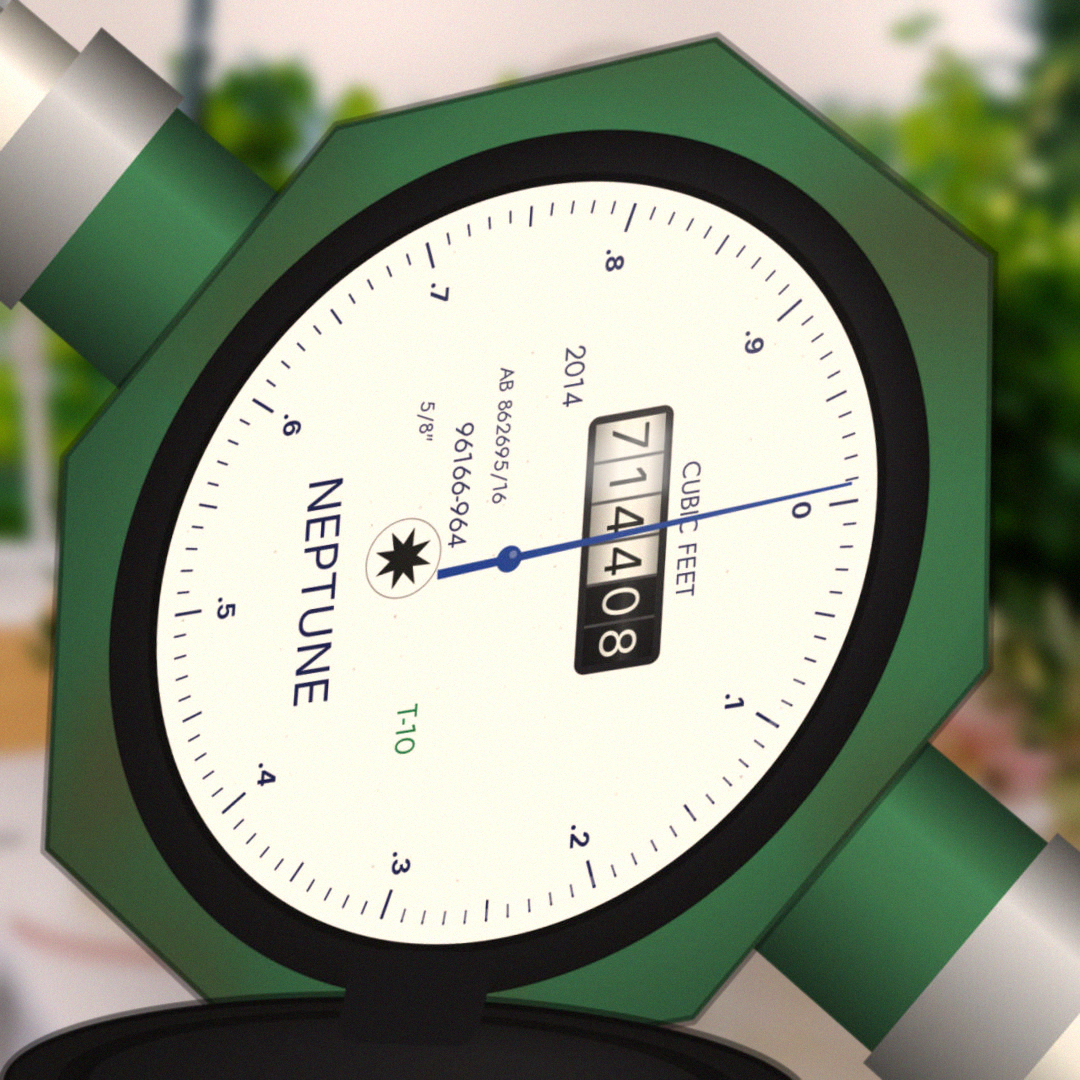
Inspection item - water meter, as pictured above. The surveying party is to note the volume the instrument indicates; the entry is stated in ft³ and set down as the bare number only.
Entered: 714407.99
